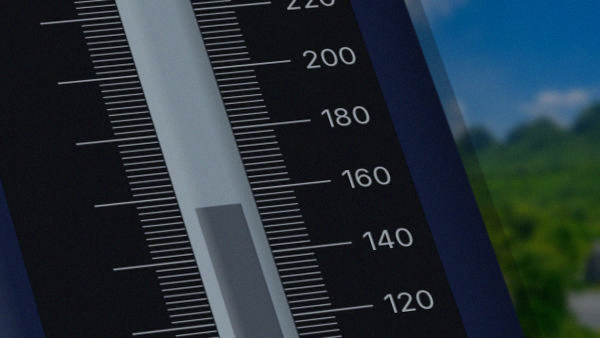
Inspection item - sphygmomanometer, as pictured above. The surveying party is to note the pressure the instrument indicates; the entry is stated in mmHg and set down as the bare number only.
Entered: 156
